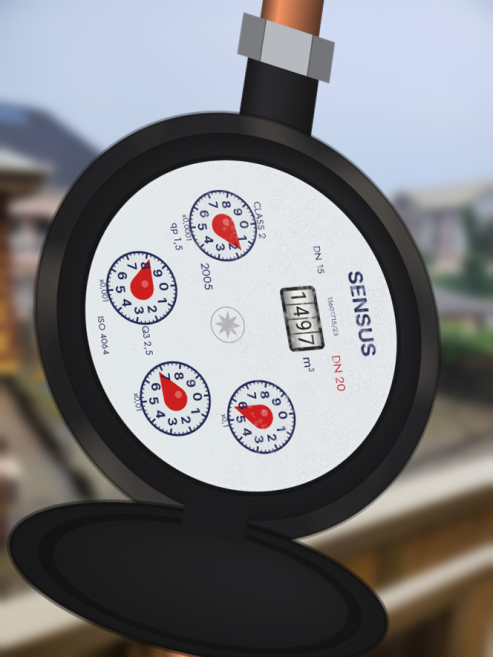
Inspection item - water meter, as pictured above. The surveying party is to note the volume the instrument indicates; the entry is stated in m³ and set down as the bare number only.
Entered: 1497.5681
